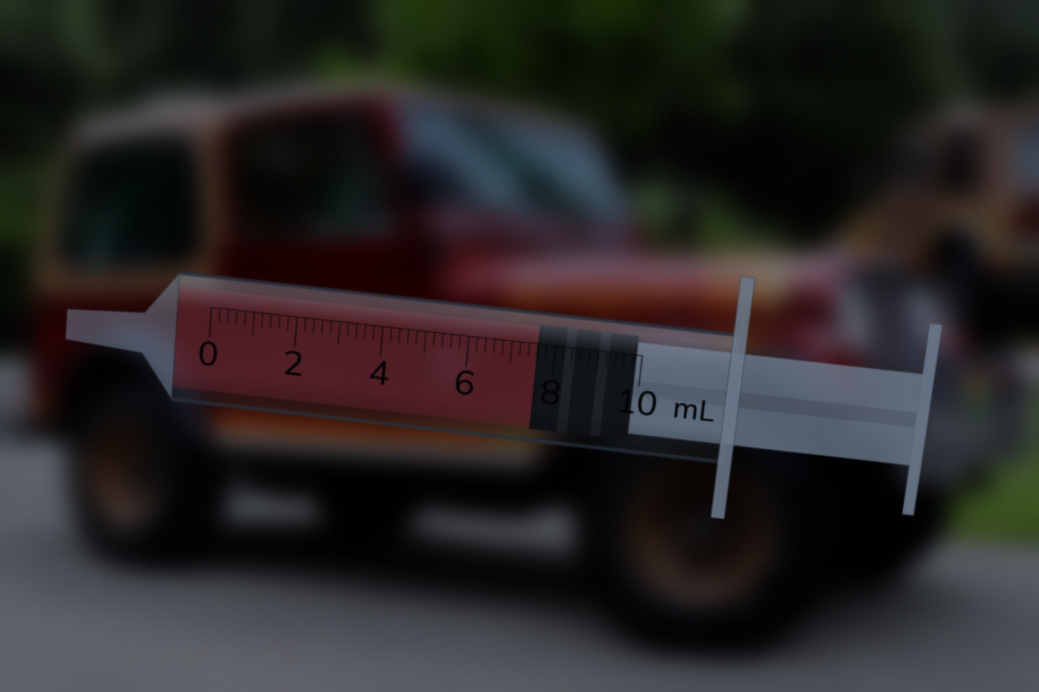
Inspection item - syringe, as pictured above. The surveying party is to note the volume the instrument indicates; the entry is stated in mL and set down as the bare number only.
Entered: 7.6
